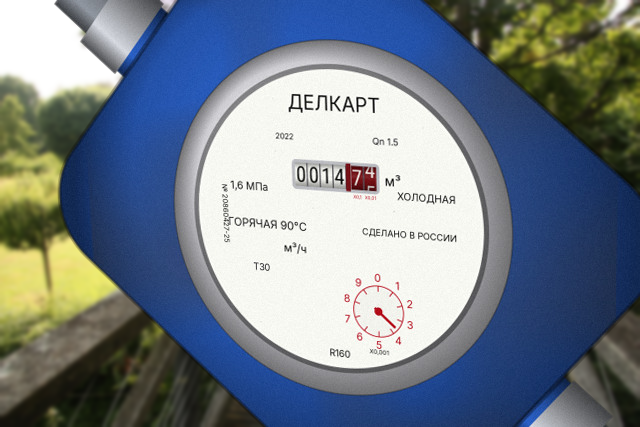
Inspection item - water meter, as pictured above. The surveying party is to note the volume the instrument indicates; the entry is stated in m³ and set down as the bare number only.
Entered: 14.743
